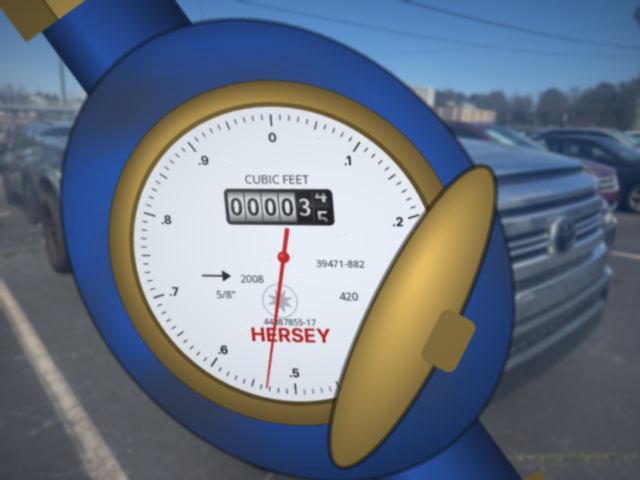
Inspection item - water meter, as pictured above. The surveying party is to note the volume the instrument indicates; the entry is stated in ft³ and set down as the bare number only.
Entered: 34.53
